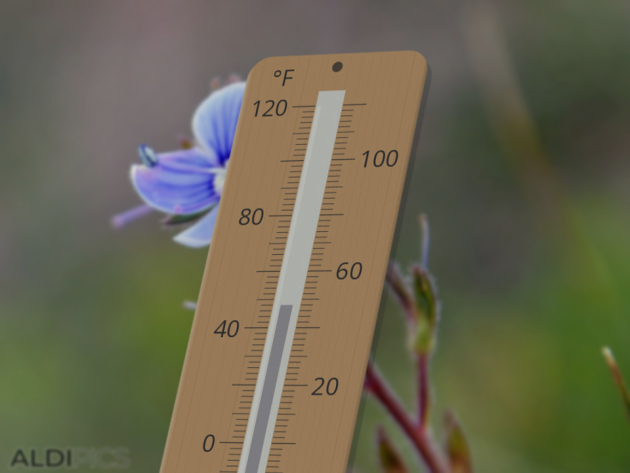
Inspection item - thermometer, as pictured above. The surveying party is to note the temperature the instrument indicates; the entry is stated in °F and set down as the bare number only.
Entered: 48
